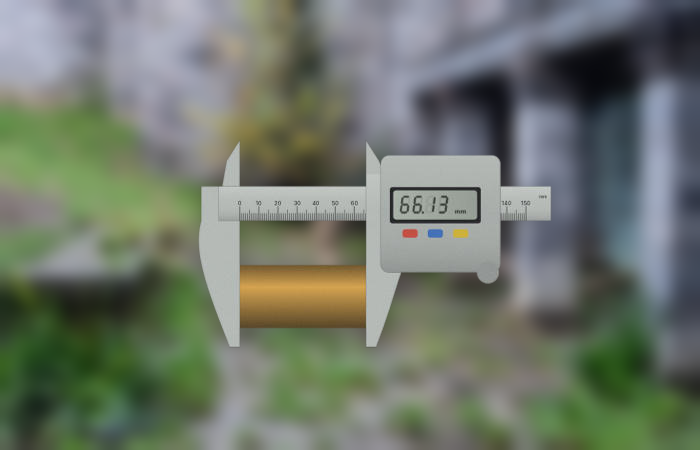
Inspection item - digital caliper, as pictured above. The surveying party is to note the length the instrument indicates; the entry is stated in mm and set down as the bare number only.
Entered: 66.13
